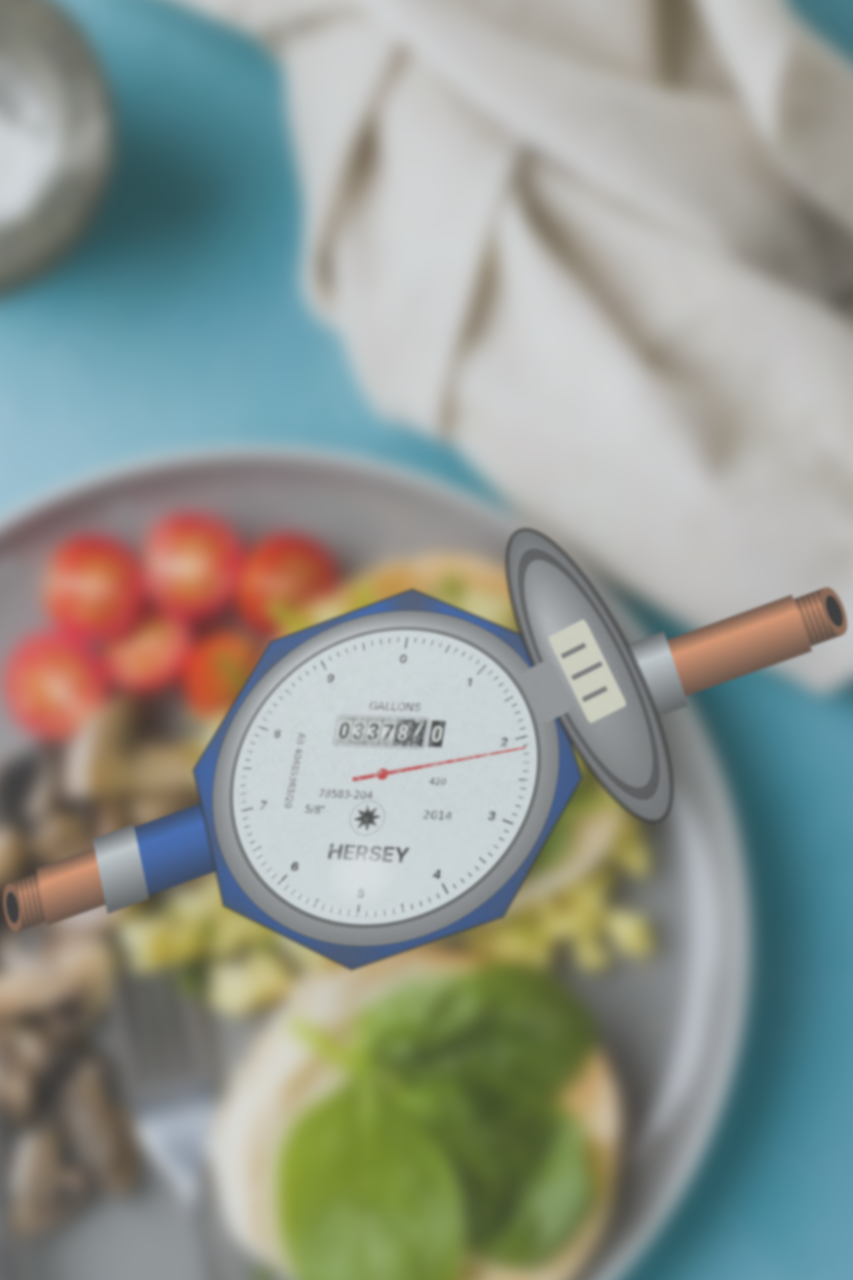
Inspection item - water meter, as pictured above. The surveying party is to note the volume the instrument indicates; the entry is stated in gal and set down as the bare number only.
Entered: 337872.1
